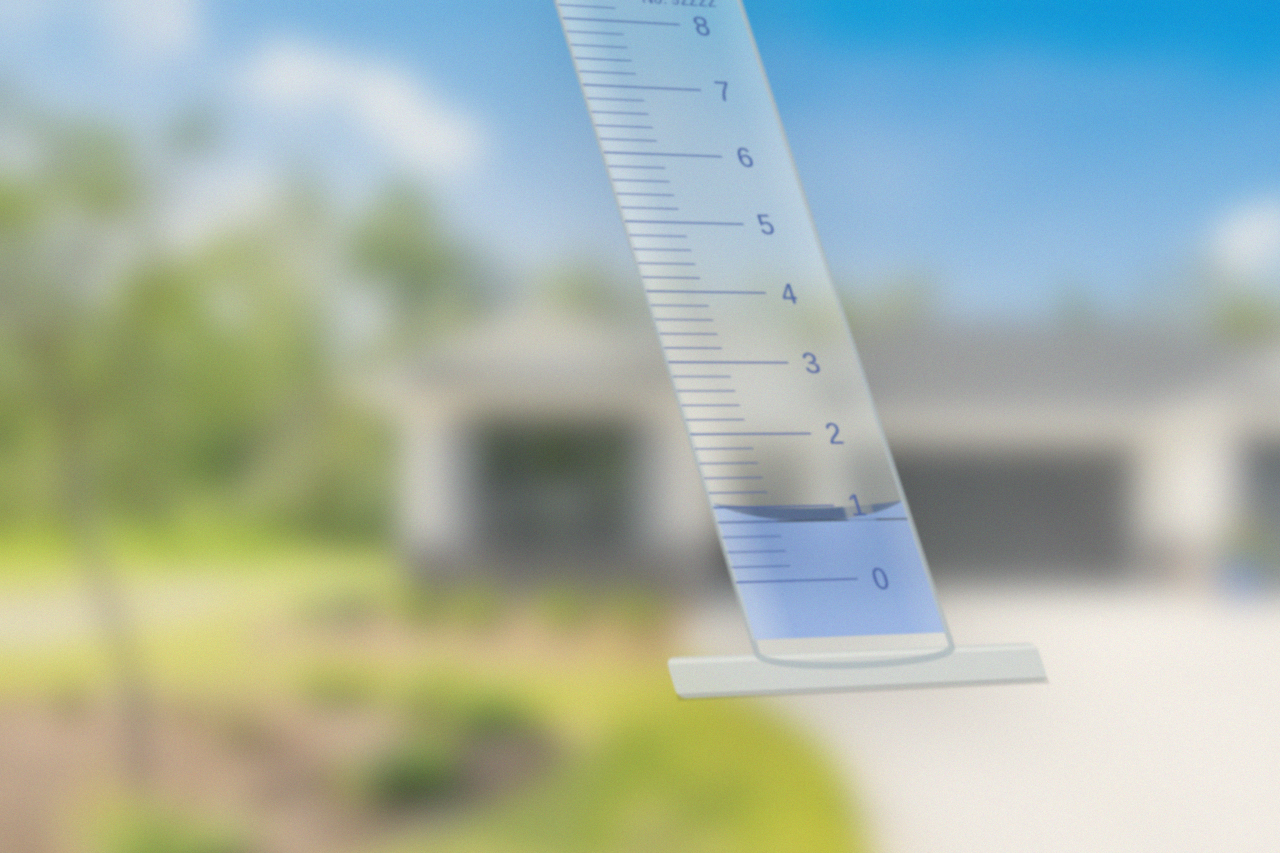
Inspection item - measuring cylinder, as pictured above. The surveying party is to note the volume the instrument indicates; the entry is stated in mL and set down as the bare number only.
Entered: 0.8
